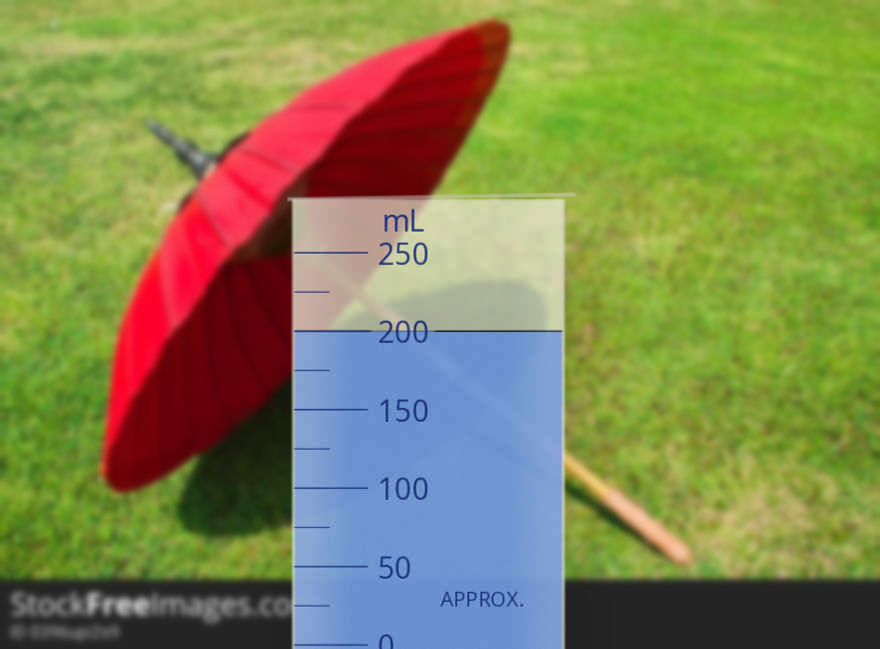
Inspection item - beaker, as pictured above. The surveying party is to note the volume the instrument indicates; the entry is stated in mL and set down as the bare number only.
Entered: 200
